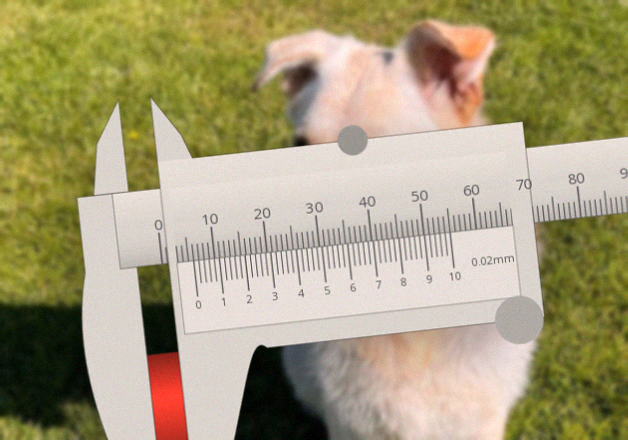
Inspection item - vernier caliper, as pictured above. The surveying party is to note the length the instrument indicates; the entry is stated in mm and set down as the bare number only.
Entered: 6.0
